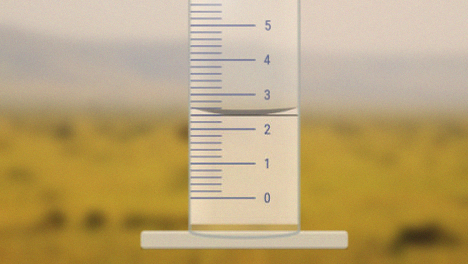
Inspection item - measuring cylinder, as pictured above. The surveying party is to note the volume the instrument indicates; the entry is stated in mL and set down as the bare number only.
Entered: 2.4
